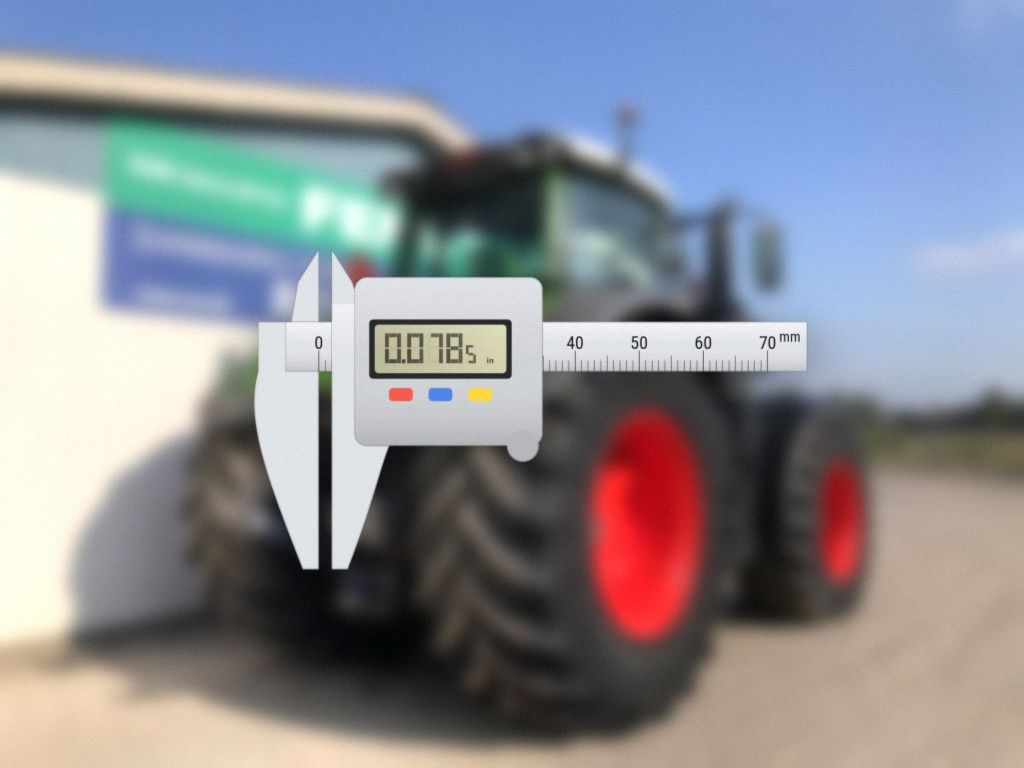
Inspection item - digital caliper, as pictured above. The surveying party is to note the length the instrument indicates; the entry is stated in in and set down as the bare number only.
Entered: 0.0785
